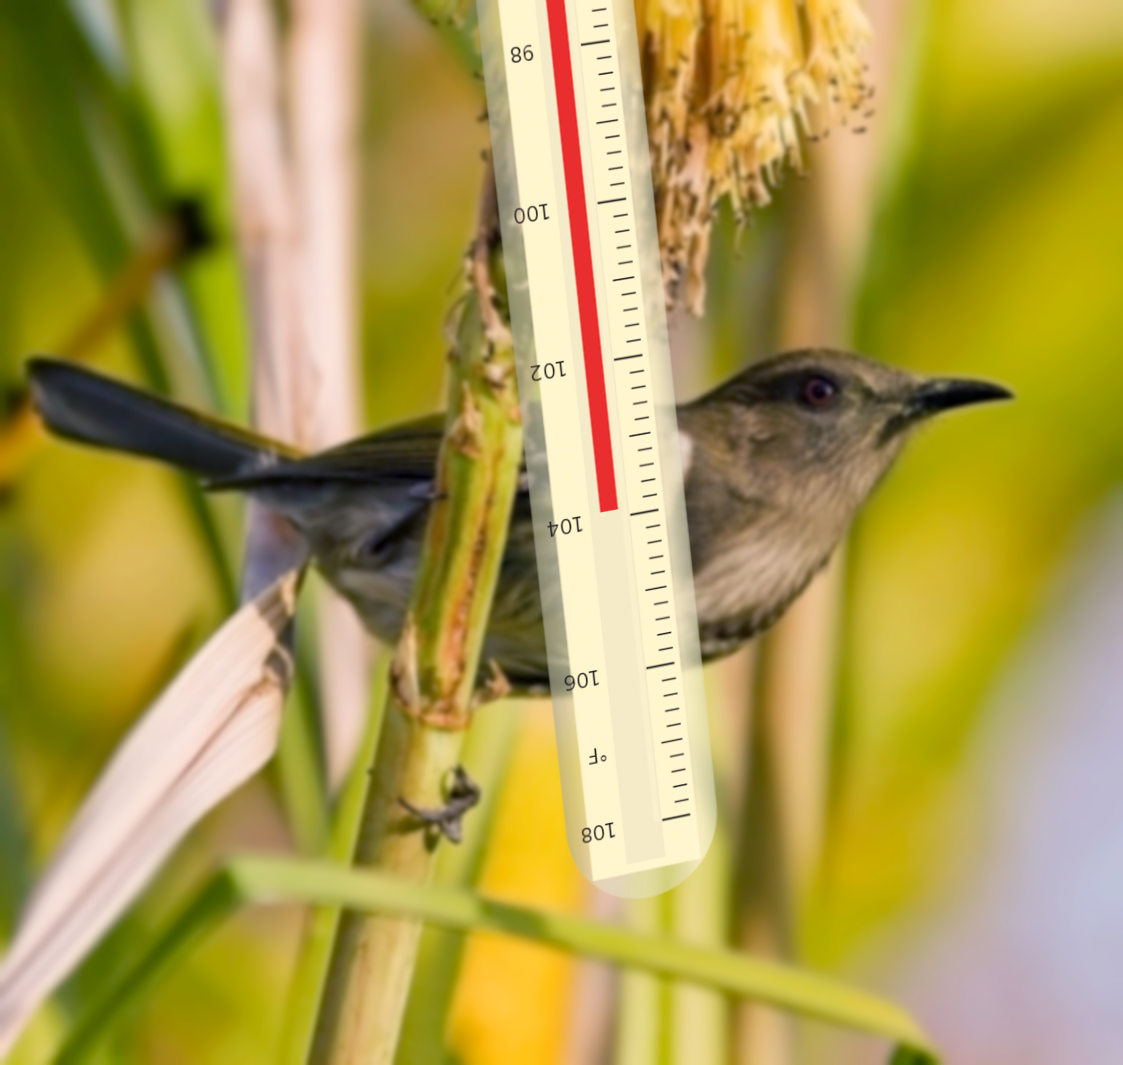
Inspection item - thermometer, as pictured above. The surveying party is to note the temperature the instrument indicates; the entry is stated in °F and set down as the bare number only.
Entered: 103.9
